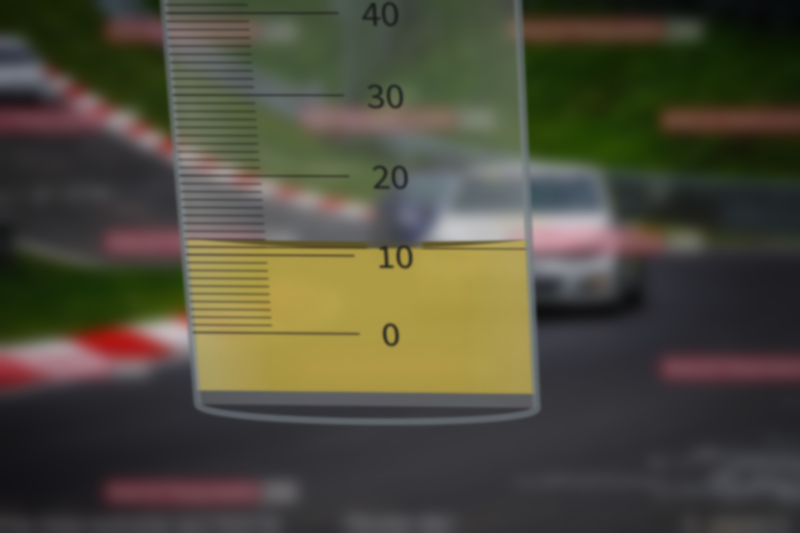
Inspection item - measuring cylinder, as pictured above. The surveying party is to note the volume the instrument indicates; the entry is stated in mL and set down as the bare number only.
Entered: 11
